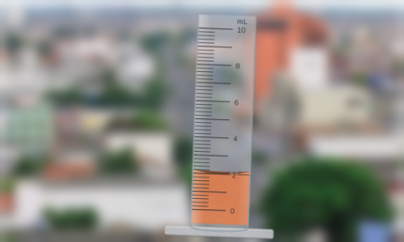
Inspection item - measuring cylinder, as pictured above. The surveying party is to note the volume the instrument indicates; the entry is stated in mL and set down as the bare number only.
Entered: 2
